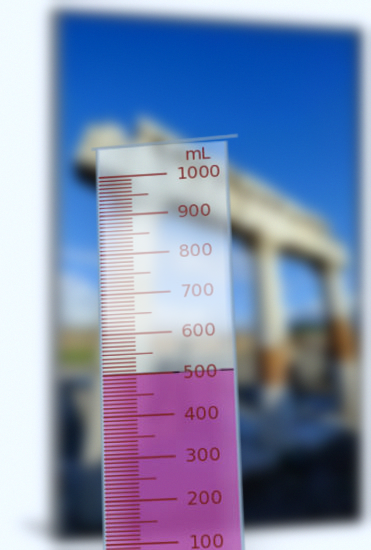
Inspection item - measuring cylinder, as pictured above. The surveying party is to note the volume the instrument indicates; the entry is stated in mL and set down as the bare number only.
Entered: 500
